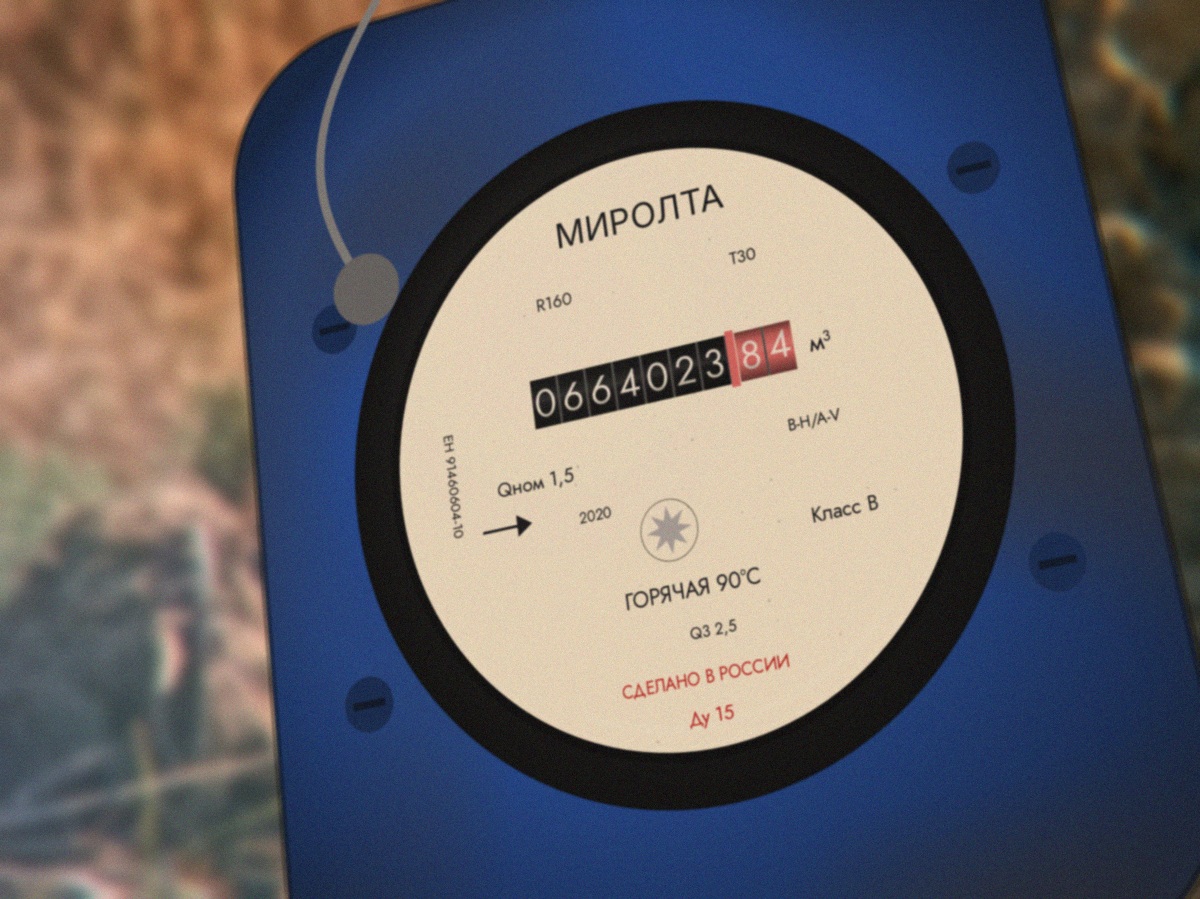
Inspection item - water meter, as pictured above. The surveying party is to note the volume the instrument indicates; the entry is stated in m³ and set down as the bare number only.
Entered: 664023.84
